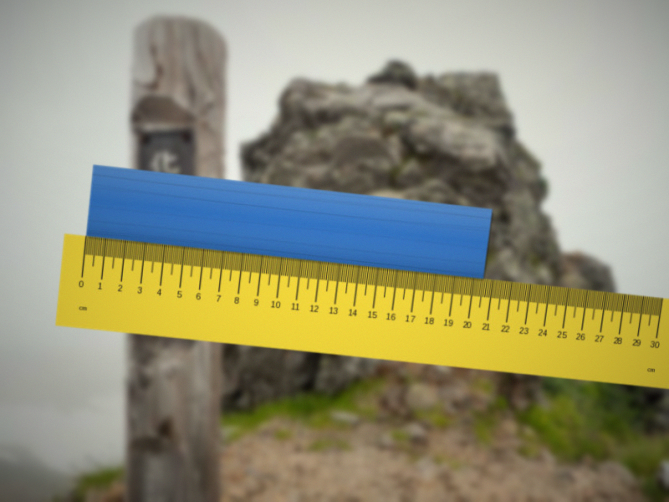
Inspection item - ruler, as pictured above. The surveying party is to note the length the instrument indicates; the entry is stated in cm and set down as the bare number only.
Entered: 20.5
